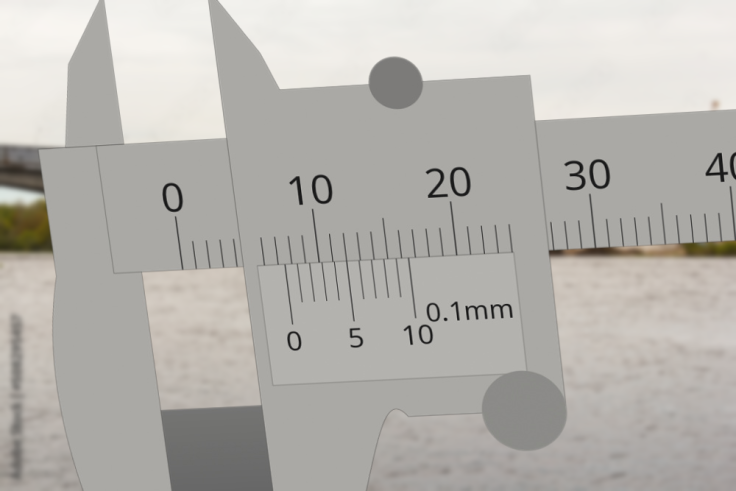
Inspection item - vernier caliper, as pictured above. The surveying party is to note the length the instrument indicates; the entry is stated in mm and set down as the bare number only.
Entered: 7.5
